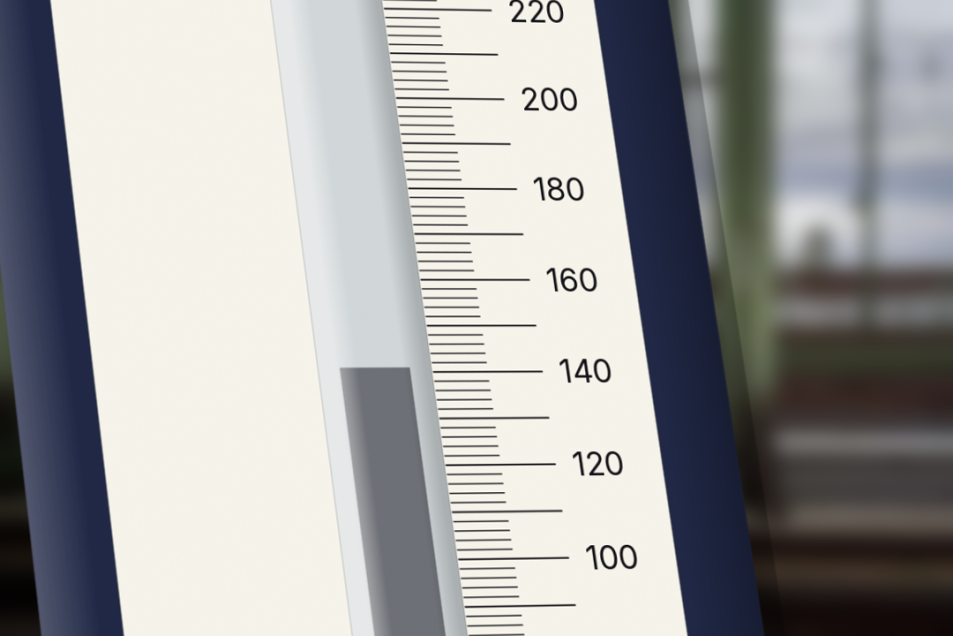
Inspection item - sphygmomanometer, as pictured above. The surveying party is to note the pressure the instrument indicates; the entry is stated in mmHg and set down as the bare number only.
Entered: 141
